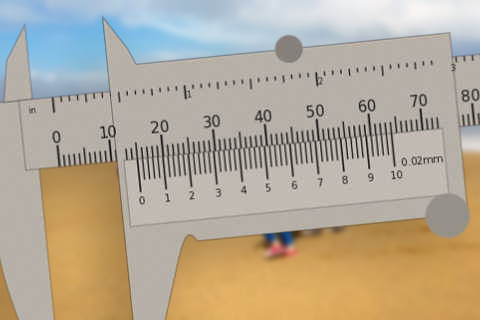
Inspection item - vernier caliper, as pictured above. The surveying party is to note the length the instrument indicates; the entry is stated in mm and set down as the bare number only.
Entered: 15.0
